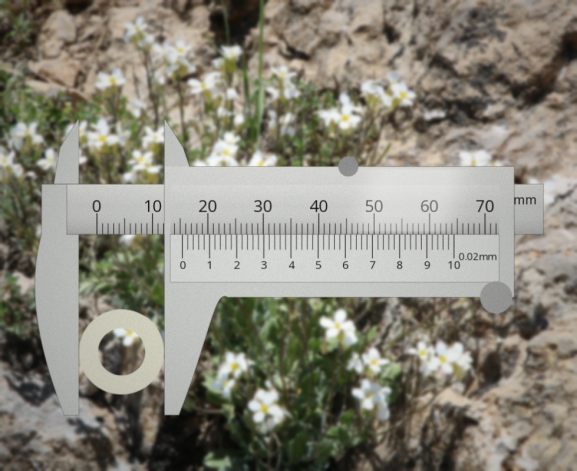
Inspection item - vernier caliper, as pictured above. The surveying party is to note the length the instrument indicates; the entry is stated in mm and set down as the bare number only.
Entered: 15.4
